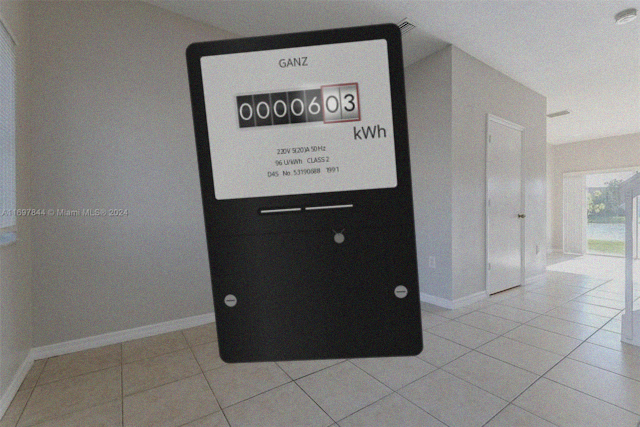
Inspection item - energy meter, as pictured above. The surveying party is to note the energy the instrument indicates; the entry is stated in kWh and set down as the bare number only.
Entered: 6.03
